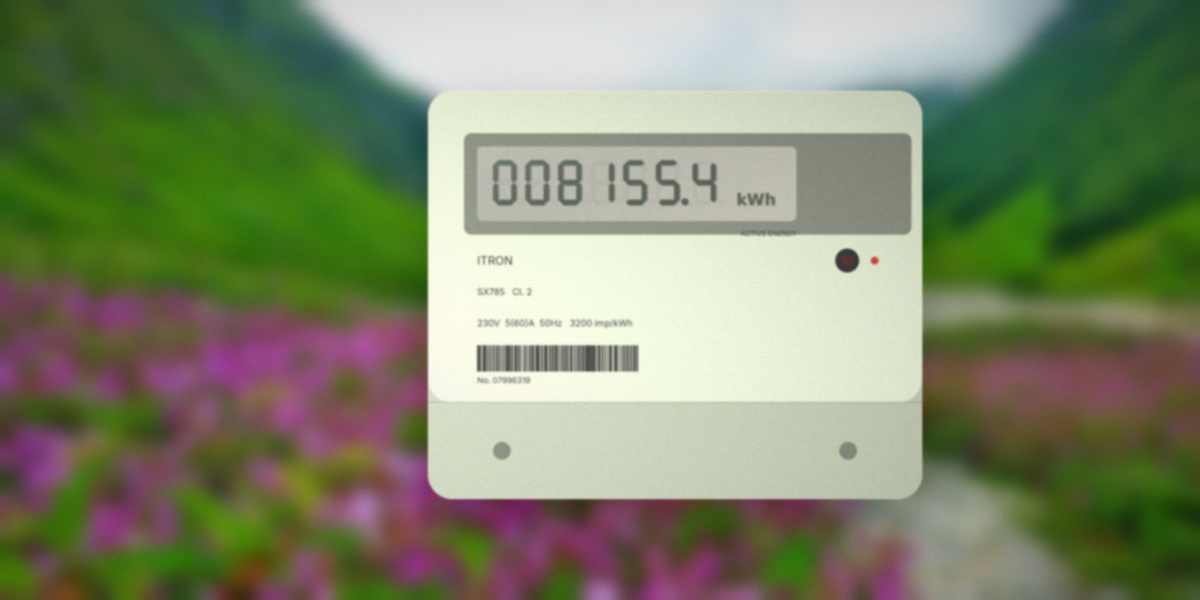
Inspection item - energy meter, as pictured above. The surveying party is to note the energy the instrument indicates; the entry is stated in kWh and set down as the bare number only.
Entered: 8155.4
